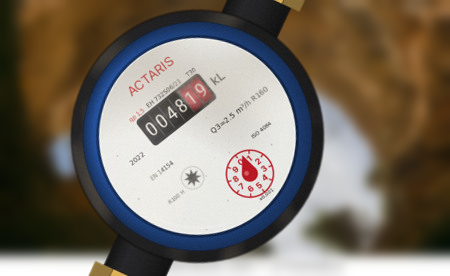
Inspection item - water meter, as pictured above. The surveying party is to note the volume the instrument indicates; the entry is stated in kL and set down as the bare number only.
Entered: 48.190
